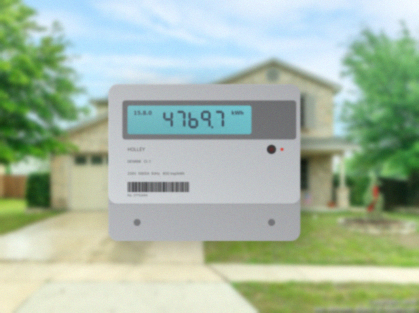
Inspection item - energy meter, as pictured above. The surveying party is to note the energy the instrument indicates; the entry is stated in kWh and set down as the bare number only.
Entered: 4769.7
